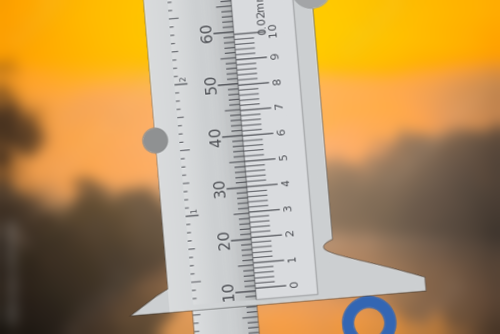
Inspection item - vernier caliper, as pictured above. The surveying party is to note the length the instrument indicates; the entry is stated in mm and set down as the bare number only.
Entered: 10.5
